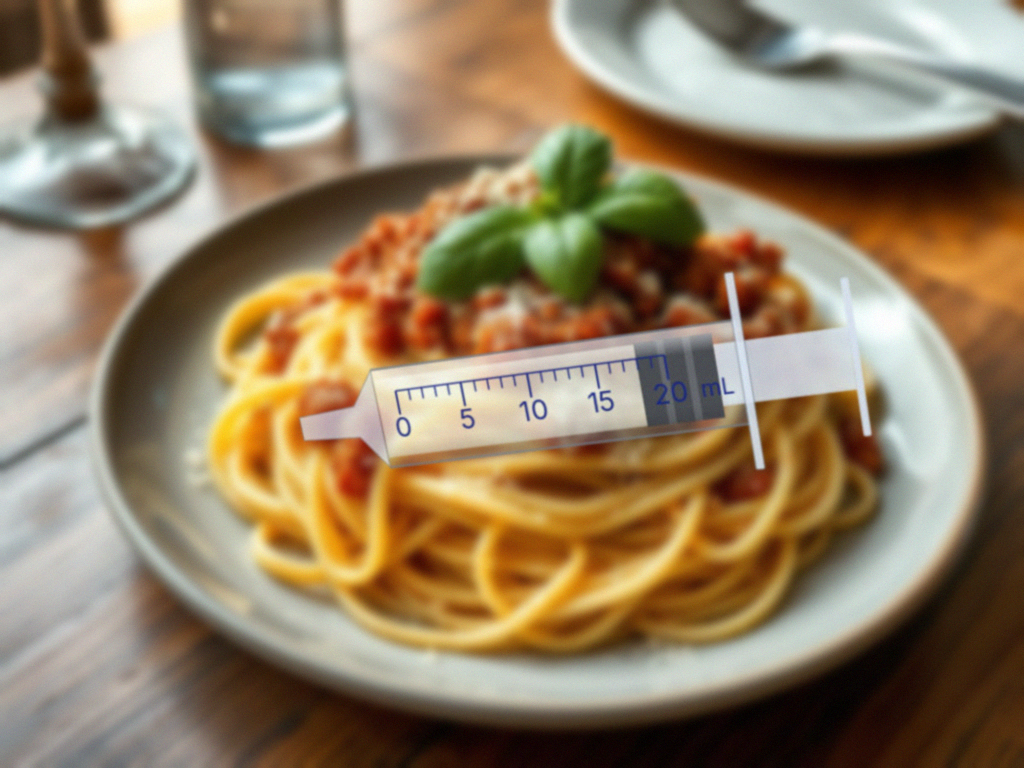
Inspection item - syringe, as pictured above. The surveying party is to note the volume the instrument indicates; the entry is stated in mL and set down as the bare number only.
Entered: 18
